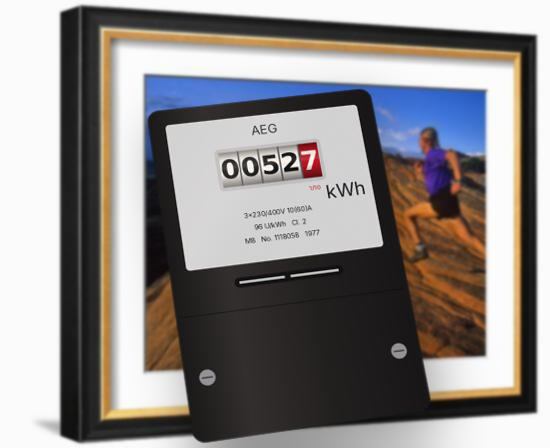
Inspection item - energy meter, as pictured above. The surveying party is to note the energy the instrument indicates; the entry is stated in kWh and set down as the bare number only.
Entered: 52.7
